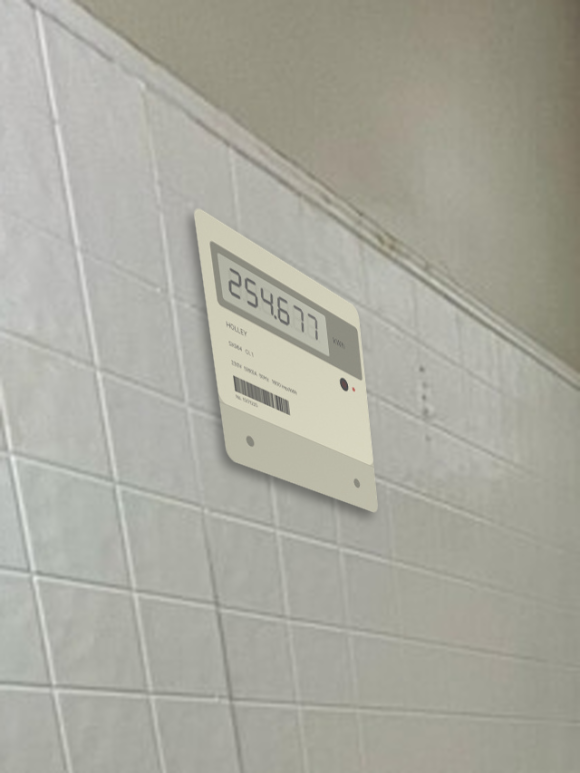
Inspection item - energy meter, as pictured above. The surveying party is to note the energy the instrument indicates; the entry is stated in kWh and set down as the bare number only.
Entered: 254.677
